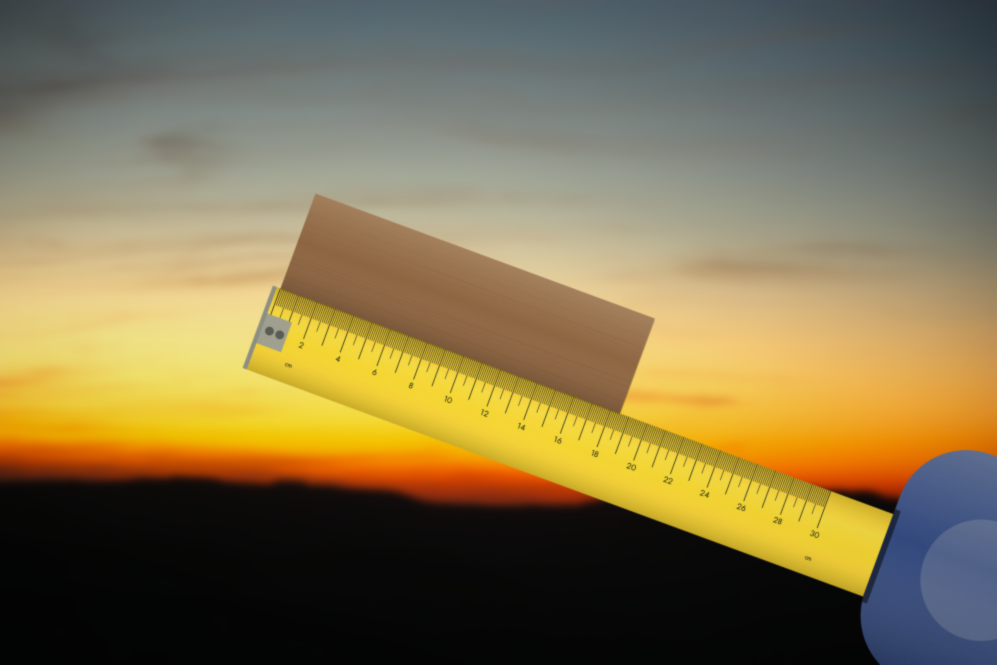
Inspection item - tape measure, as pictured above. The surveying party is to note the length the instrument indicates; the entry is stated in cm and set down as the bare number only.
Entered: 18.5
